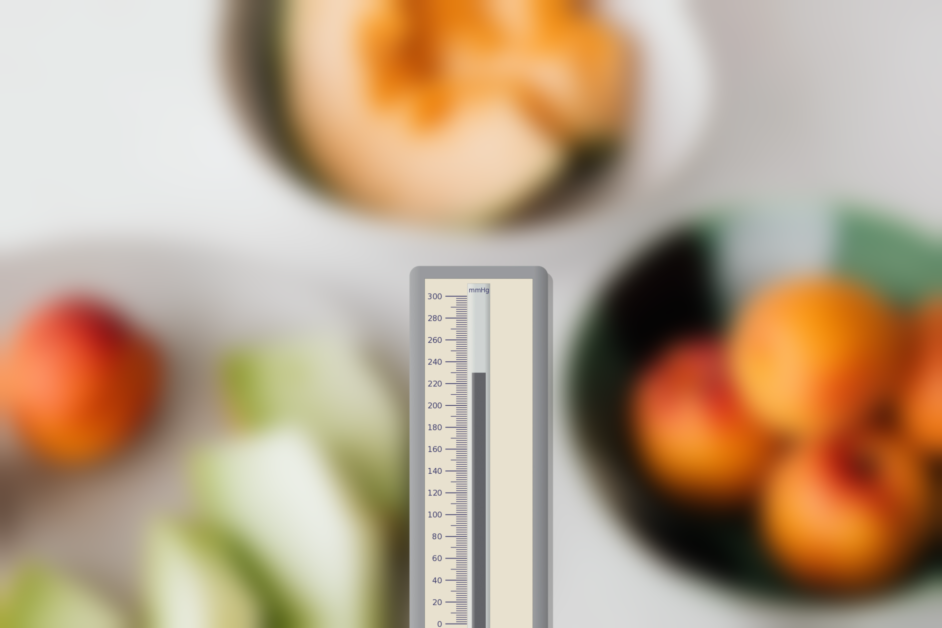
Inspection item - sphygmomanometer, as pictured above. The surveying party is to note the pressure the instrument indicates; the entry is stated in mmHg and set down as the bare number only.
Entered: 230
